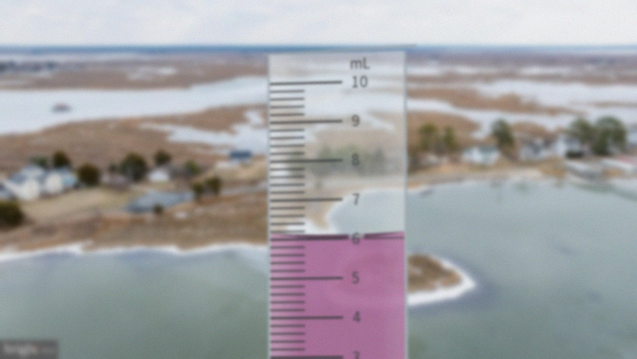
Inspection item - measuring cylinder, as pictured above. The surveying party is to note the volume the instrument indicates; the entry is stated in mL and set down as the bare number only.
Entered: 6
